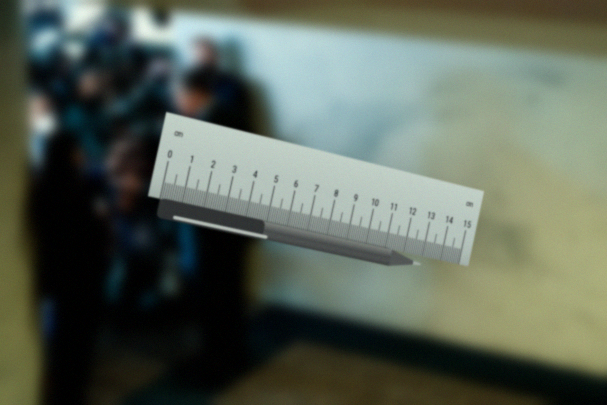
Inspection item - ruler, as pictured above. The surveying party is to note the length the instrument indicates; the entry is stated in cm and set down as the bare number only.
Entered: 13
